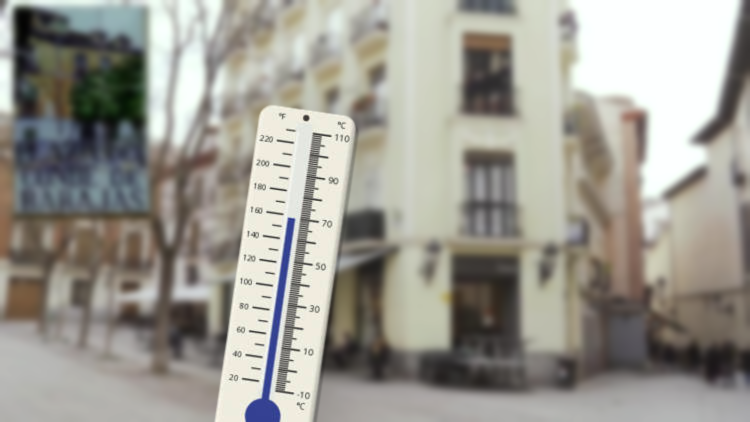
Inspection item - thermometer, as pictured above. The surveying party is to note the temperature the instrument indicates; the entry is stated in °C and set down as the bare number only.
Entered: 70
